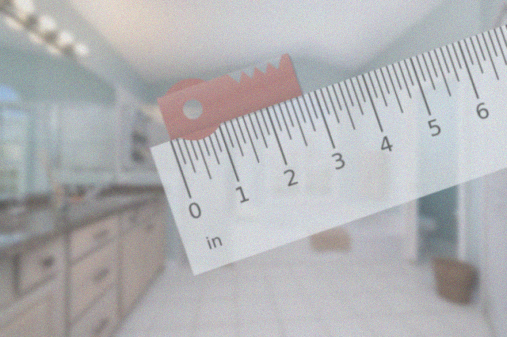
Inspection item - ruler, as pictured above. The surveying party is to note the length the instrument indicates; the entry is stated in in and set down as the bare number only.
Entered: 2.75
